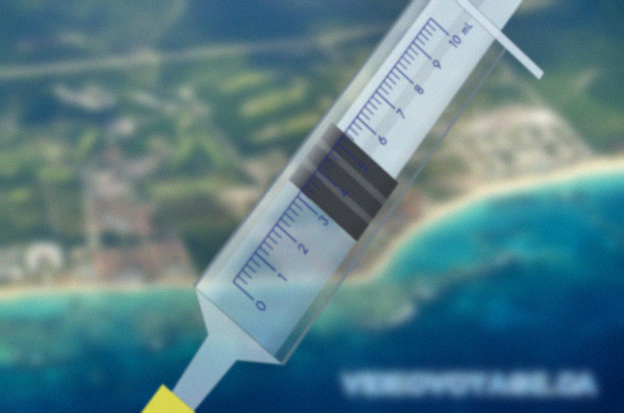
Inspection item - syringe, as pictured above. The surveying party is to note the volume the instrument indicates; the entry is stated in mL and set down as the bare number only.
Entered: 3.2
